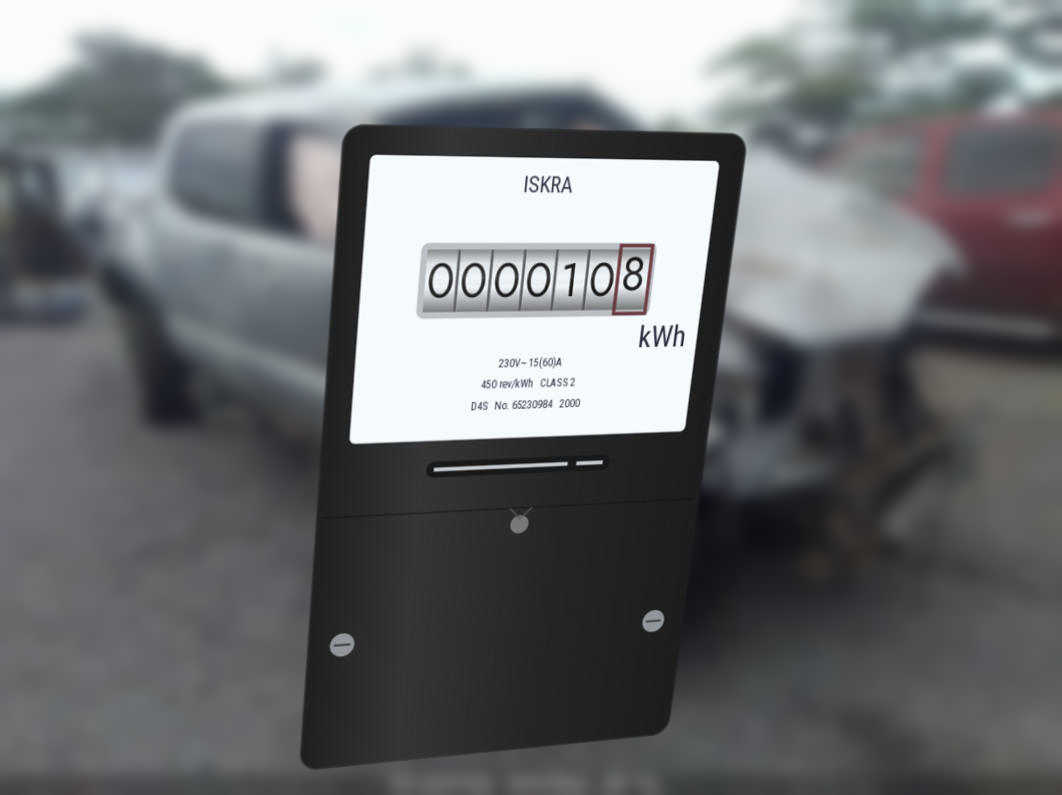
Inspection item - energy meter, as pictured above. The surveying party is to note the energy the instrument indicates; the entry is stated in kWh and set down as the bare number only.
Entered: 10.8
